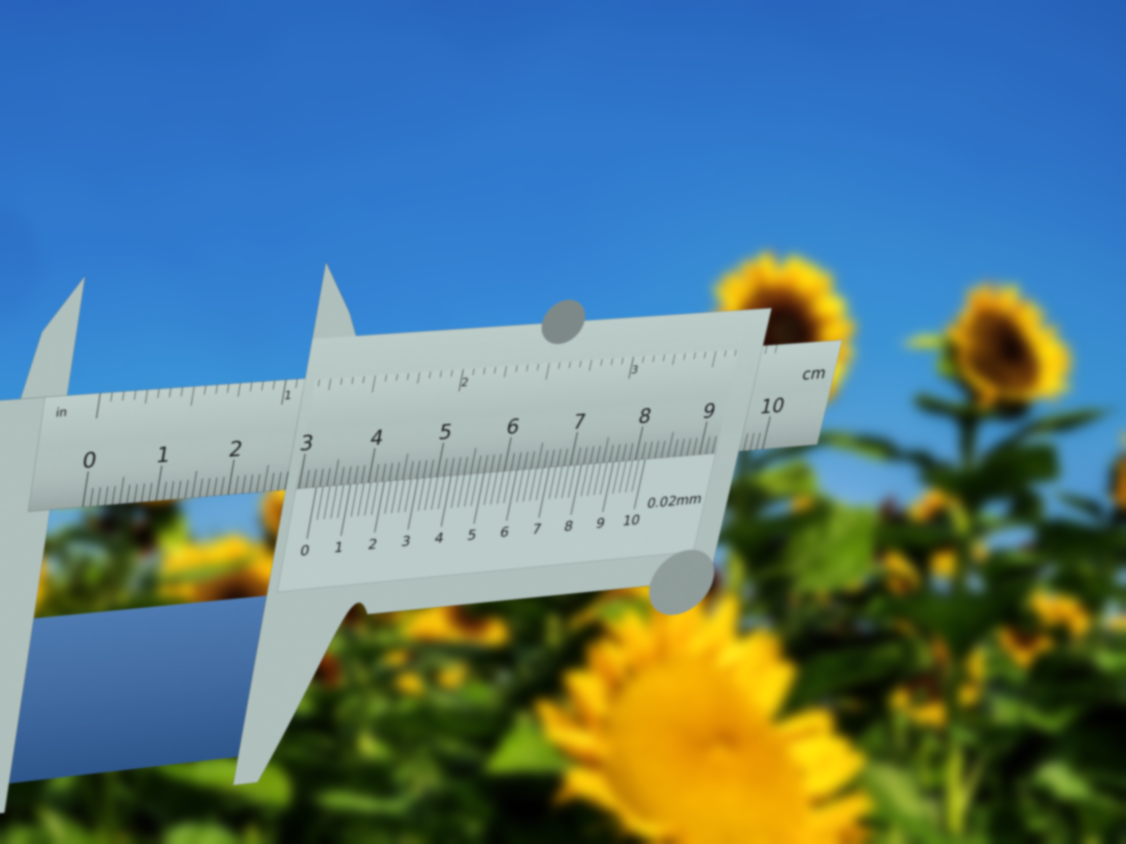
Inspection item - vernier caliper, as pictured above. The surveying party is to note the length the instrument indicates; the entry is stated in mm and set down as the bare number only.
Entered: 32.5
